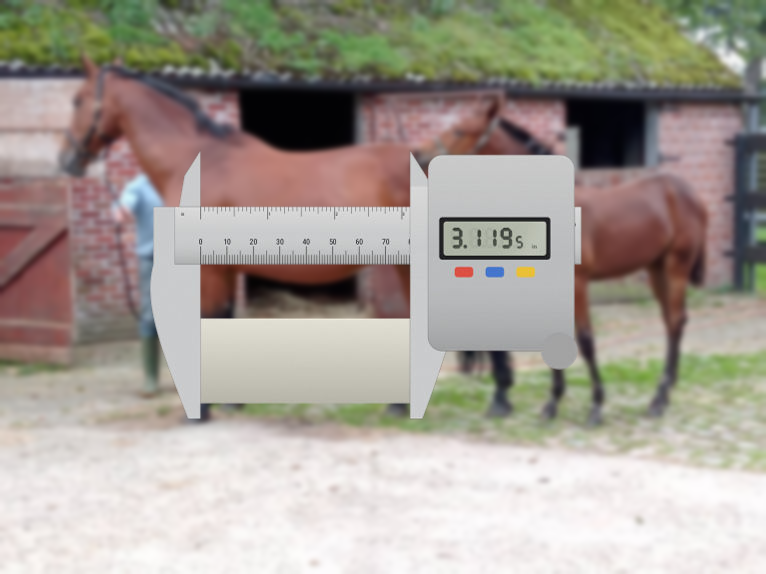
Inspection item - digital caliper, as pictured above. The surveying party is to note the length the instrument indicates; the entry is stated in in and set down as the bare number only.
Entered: 3.1195
